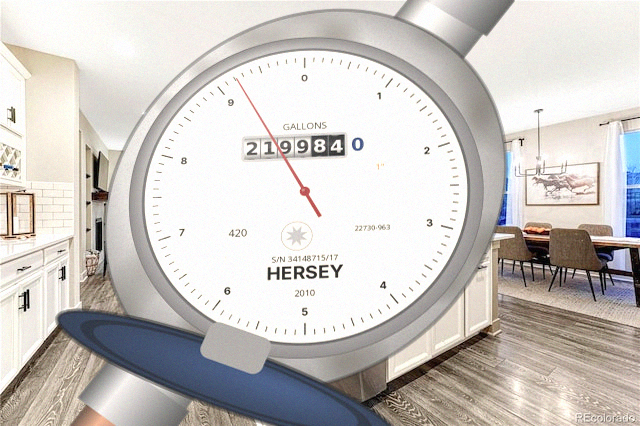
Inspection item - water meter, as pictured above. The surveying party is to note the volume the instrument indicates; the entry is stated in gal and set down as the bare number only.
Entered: 2199839.2
